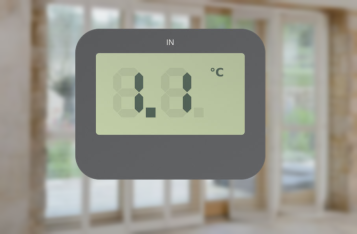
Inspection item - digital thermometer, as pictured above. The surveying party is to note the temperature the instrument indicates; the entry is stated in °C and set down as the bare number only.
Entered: 1.1
